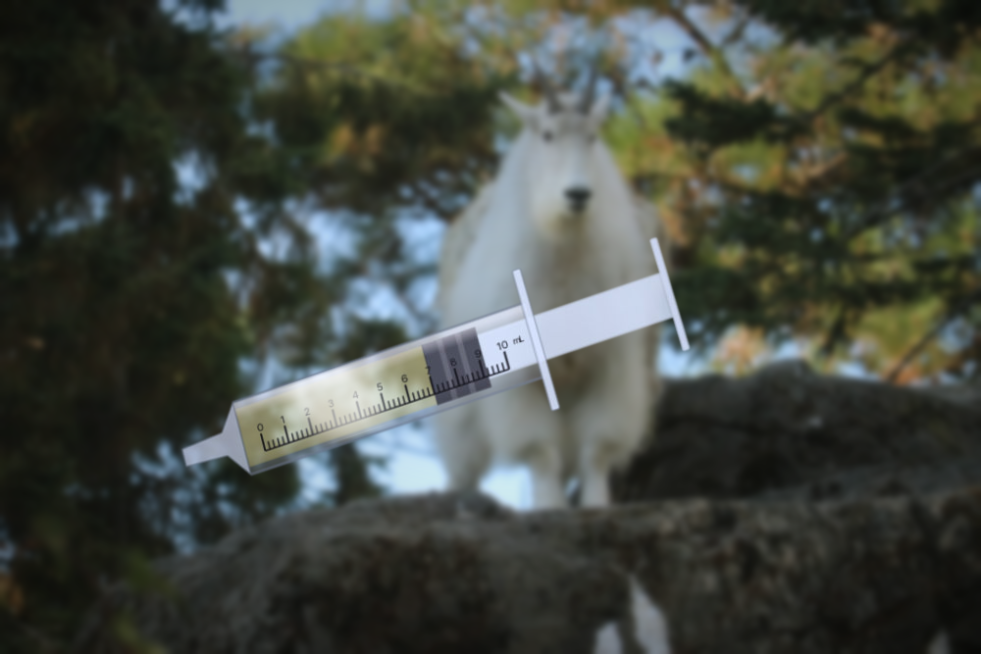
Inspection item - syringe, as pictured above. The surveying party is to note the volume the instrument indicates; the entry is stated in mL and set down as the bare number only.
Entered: 7
